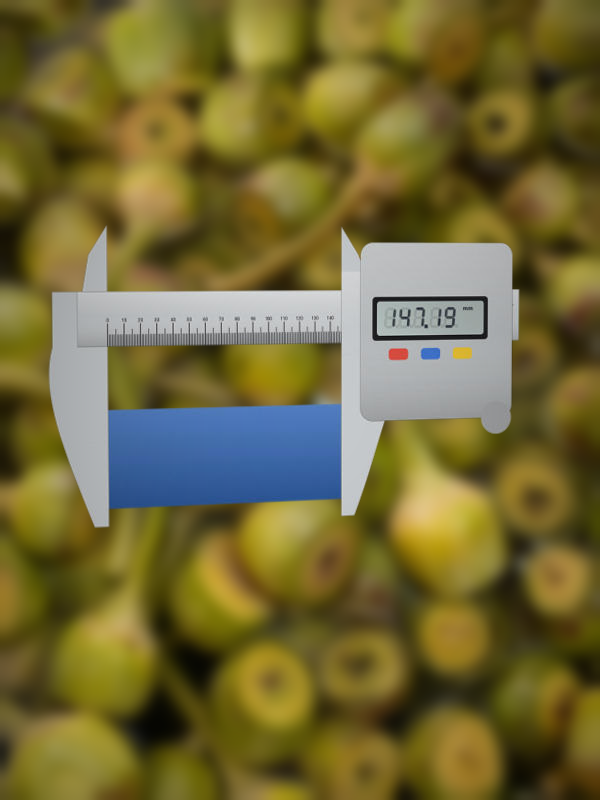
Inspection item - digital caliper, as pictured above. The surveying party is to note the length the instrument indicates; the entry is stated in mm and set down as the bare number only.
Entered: 147.19
